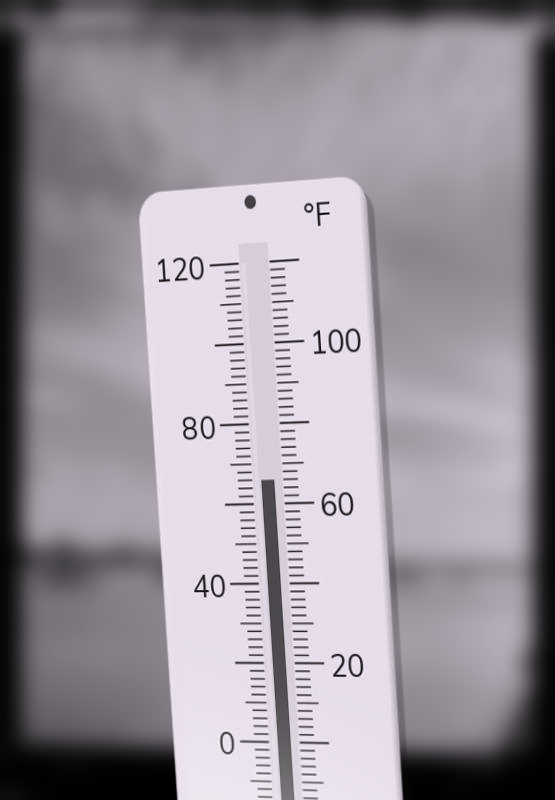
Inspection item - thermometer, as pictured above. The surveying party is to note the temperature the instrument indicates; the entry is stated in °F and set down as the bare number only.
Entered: 66
